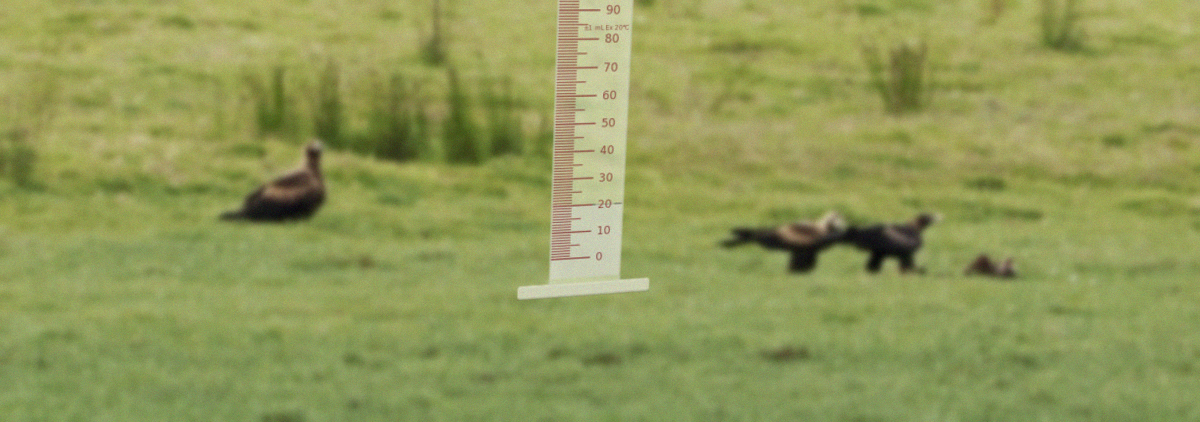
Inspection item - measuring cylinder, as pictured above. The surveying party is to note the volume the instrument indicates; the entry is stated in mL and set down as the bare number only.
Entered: 20
